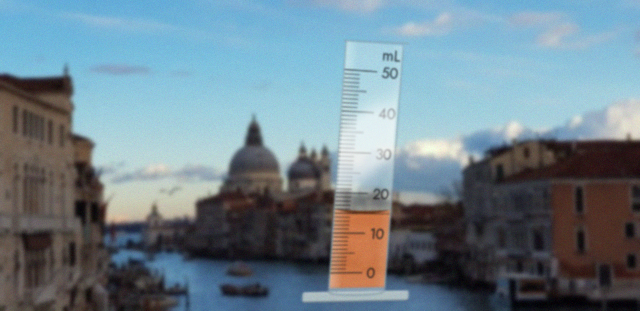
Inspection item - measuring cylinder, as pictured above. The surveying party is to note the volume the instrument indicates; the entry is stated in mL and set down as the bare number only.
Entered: 15
